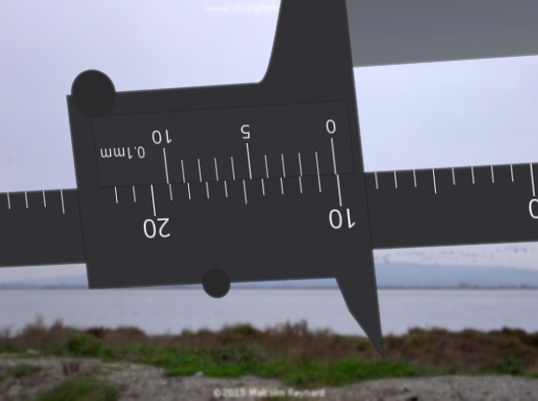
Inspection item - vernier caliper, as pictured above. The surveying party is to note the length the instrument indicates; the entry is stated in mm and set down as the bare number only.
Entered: 10.1
